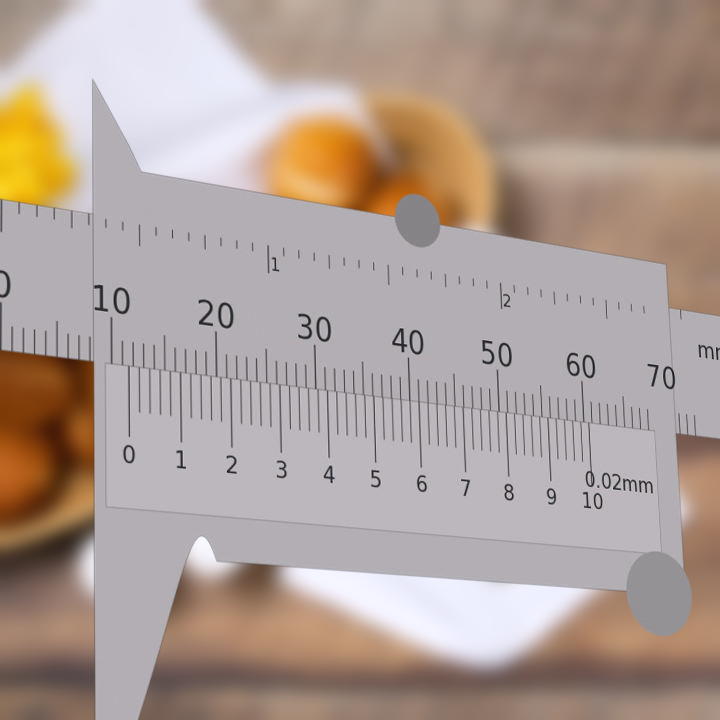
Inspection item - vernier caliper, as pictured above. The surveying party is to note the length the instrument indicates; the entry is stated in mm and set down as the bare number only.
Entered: 11.6
